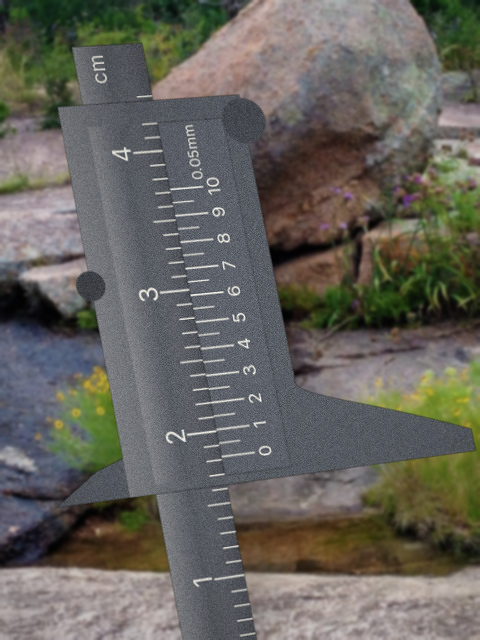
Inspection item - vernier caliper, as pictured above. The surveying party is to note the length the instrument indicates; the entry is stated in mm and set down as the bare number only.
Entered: 18.2
